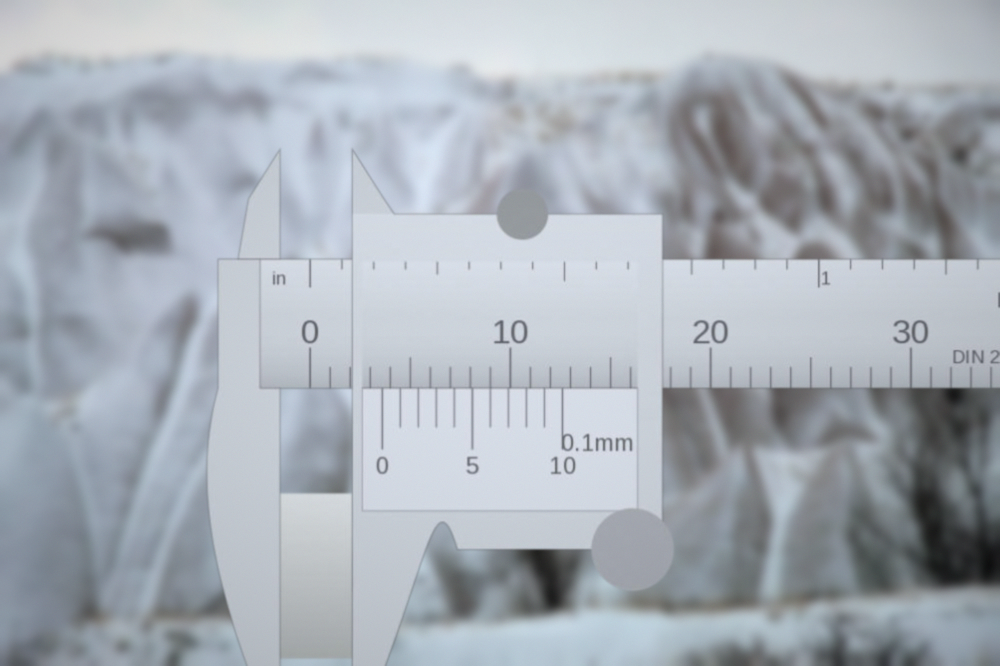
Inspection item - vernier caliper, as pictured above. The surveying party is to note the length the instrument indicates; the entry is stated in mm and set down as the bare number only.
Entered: 3.6
